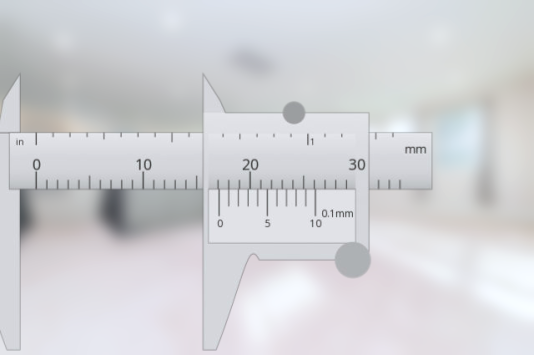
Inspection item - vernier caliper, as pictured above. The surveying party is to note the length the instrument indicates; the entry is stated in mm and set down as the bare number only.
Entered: 17.1
